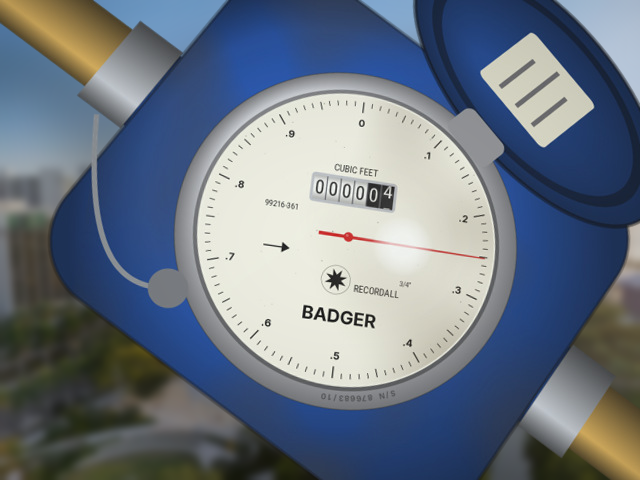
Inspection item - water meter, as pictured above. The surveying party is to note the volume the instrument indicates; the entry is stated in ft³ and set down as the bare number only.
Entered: 4.25
